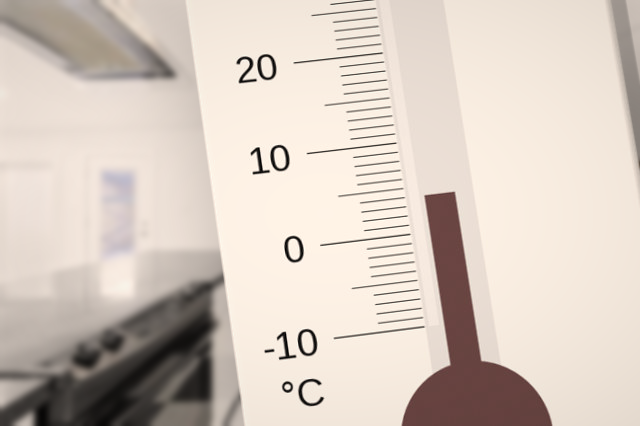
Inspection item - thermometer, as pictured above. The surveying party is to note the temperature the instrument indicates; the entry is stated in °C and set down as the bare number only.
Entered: 4
